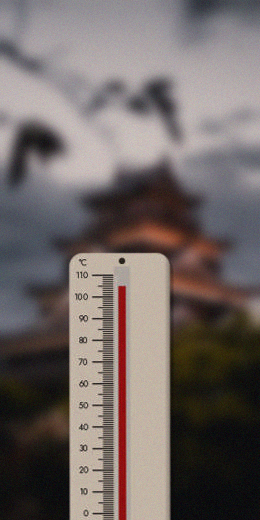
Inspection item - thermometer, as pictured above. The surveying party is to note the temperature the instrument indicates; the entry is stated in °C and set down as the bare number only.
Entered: 105
